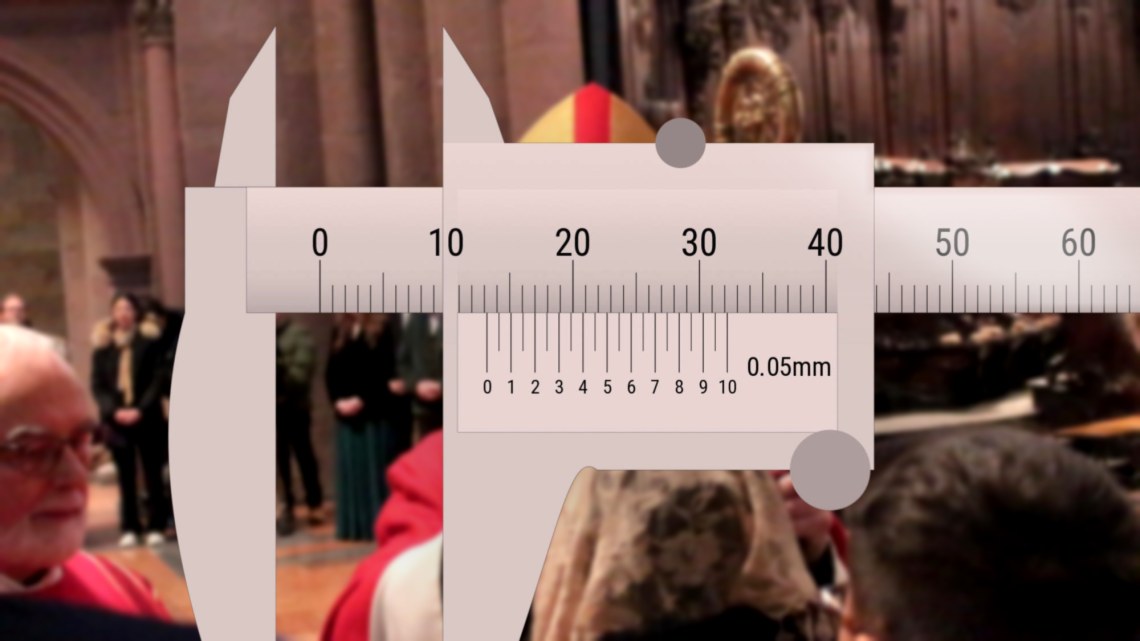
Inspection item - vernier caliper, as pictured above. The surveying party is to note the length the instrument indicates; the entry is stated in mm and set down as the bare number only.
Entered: 13.2
